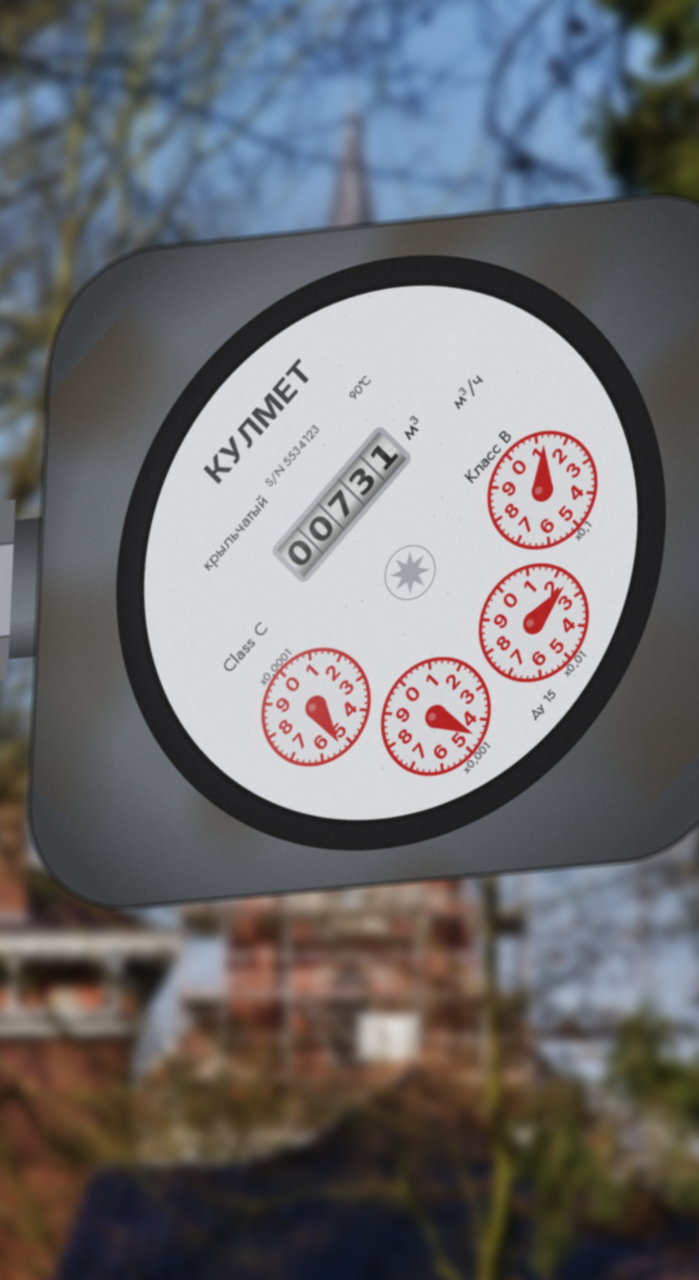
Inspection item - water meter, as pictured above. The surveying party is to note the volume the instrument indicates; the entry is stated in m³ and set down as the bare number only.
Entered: 731.1245
